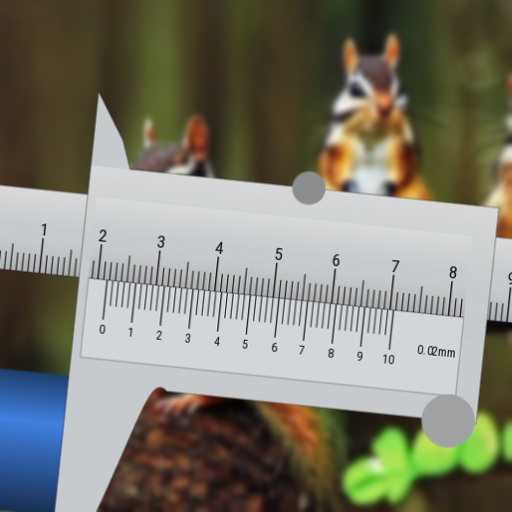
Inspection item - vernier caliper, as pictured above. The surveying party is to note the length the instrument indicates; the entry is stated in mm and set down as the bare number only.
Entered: 21.6
